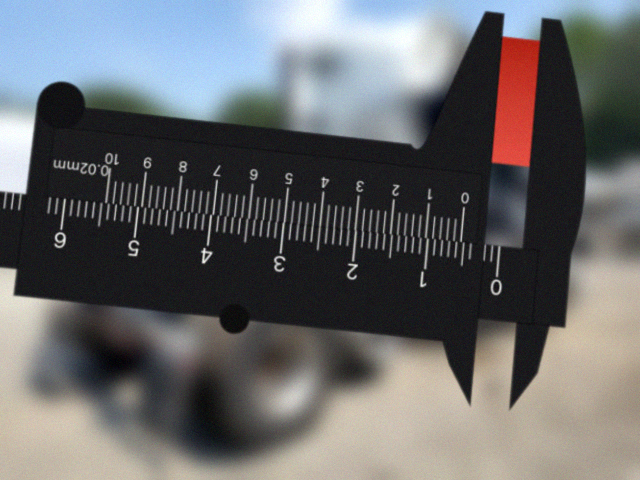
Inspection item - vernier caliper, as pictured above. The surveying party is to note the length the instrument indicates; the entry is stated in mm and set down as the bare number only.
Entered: 5.4
